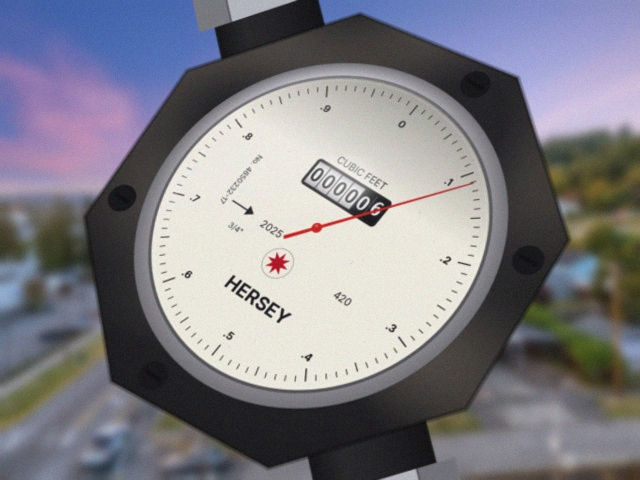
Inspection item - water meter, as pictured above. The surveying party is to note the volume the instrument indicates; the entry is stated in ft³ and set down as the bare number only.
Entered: 6.11
